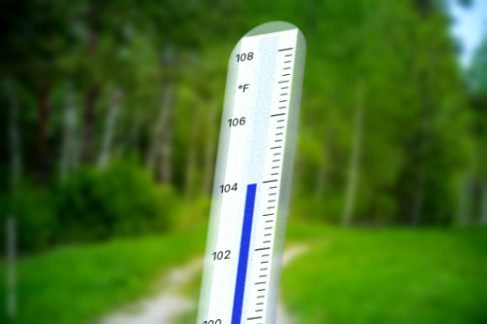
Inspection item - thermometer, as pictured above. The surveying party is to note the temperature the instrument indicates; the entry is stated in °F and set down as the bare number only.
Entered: 104
